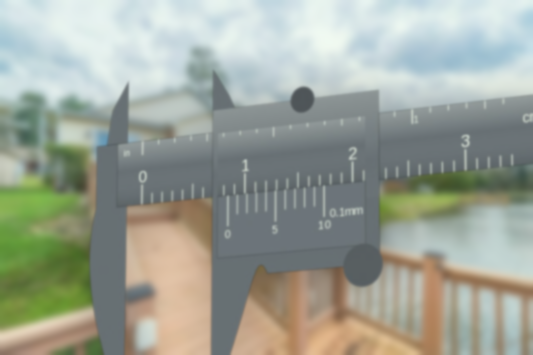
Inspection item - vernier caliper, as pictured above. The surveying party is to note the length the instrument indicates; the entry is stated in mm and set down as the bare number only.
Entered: 8.4
